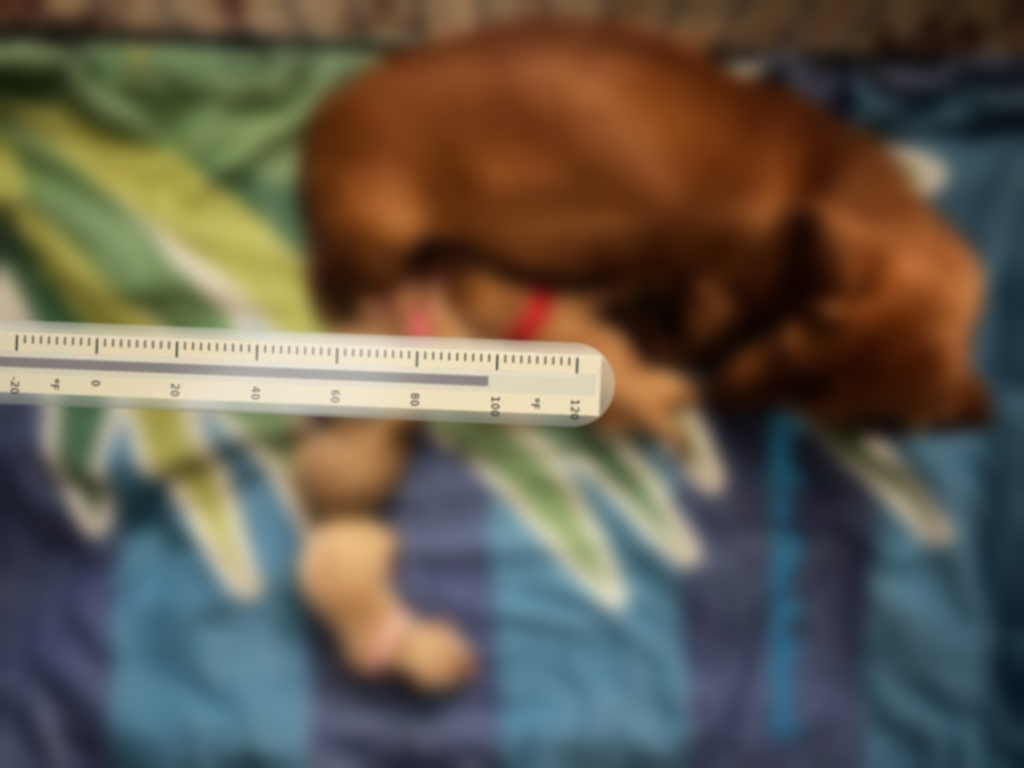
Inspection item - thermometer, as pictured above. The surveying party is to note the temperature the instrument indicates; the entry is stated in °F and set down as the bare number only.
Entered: 98
